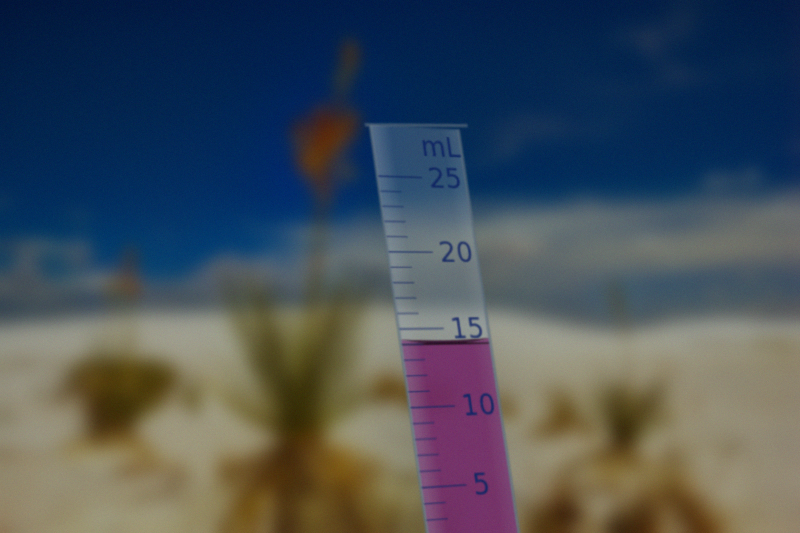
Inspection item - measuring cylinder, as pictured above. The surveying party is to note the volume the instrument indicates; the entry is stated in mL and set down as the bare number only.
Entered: 14
